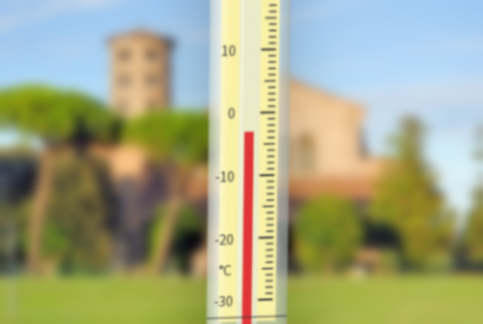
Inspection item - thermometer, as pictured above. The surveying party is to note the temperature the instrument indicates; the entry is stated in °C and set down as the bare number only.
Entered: -3
